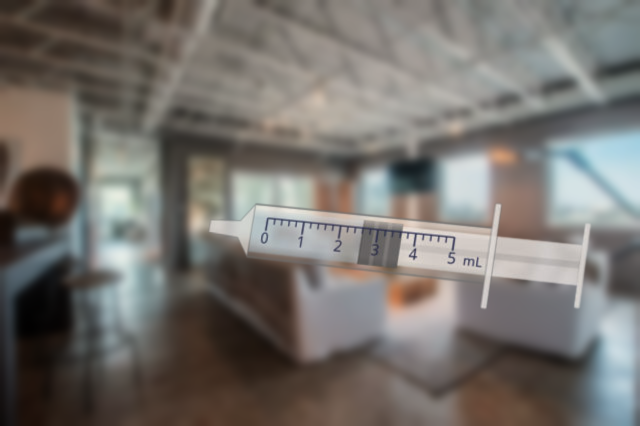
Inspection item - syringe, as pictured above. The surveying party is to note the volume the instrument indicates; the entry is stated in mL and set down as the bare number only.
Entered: 2.6
